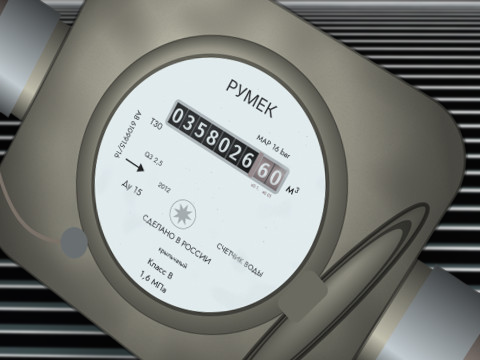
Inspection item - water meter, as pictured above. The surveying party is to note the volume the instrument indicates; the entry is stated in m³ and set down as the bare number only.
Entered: 358026.60
